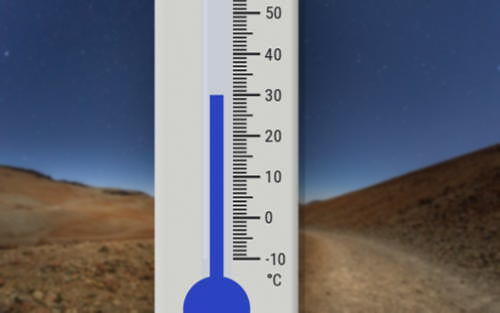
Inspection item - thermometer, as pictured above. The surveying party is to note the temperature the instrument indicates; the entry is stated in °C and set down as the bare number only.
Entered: 30
